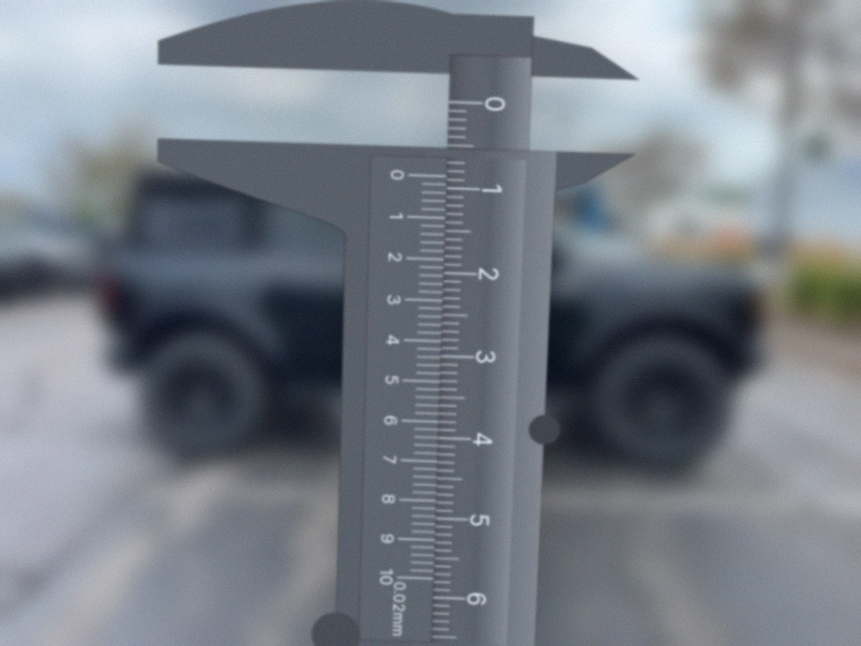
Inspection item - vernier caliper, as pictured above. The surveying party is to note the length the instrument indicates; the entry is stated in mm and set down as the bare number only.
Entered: 8.6
